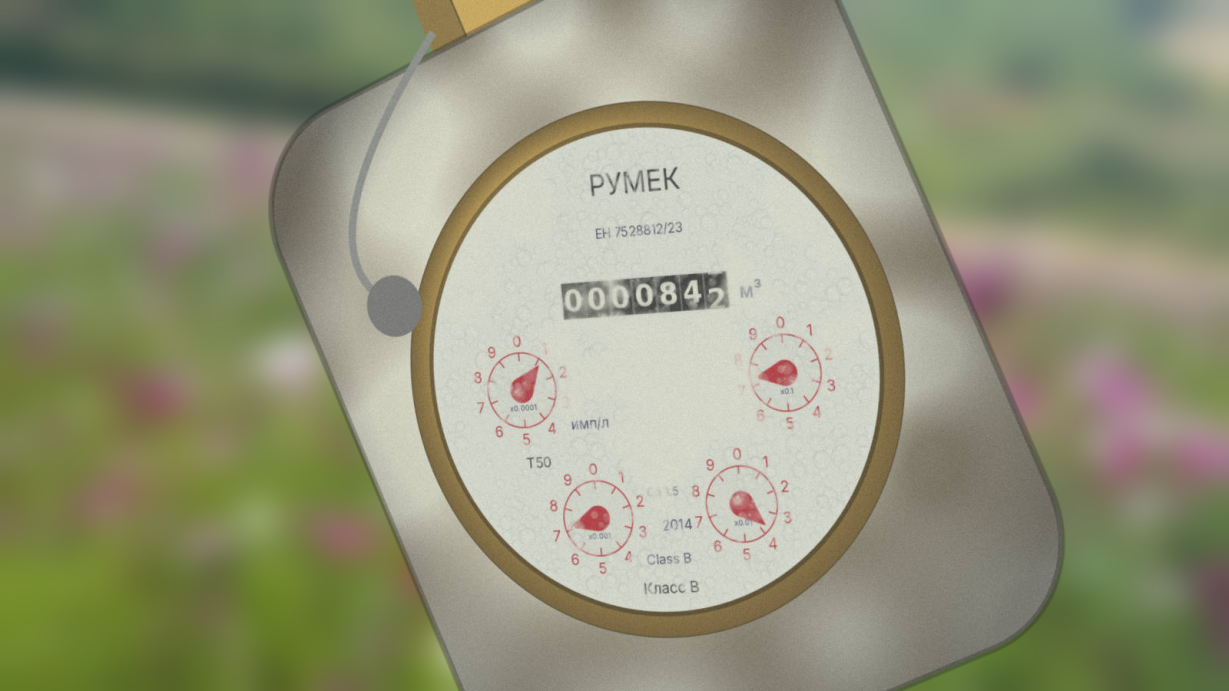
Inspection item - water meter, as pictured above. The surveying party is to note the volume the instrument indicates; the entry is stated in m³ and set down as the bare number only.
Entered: 841.7371
